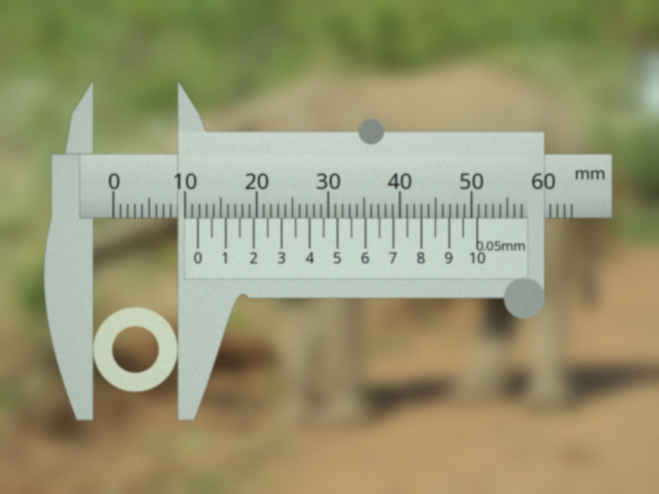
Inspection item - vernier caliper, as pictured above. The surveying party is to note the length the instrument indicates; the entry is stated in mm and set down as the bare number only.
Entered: 11.8
